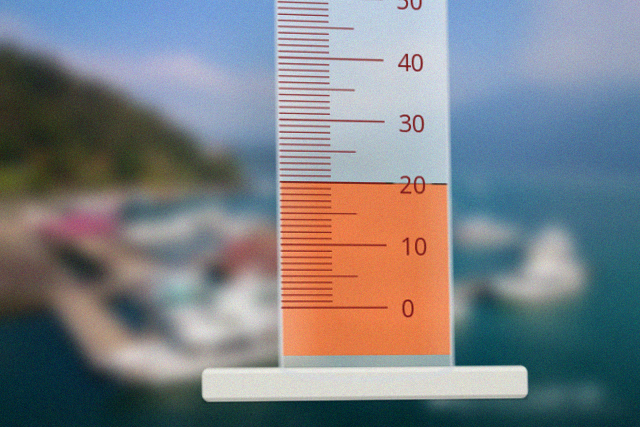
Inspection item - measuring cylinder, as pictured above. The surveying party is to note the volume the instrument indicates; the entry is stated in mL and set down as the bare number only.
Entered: 20
